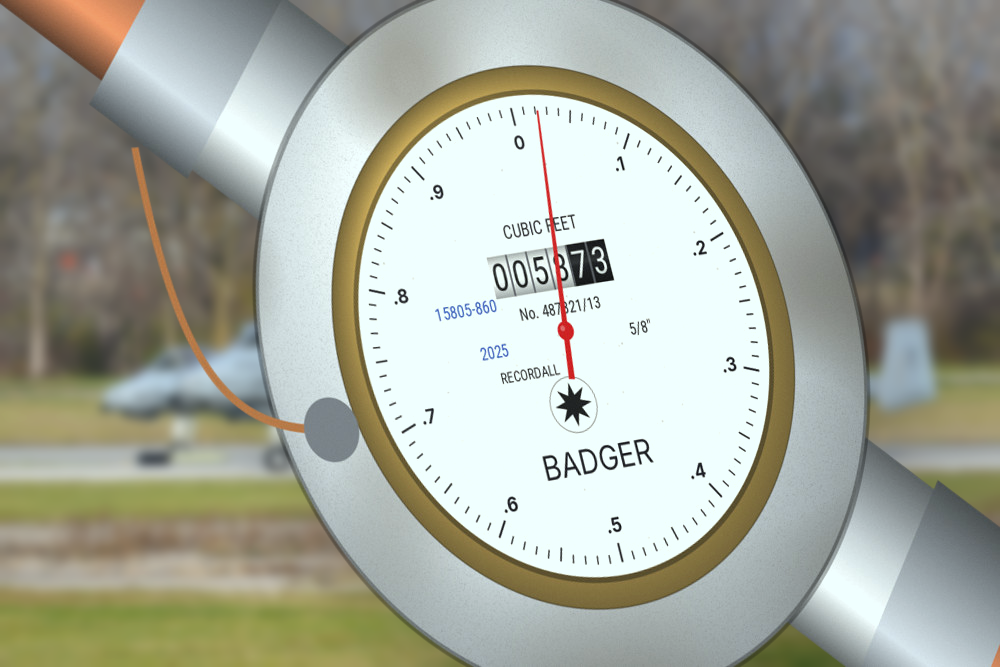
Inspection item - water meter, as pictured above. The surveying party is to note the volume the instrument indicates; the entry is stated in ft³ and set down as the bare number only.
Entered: 5873.02
